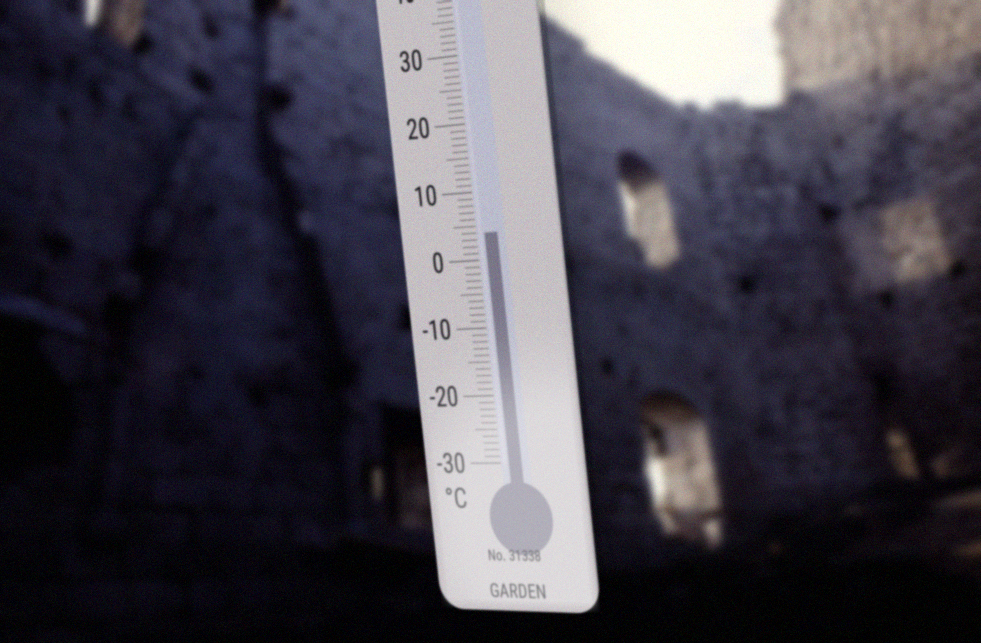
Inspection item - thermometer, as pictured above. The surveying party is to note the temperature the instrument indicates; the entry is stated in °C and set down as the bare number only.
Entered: 4
